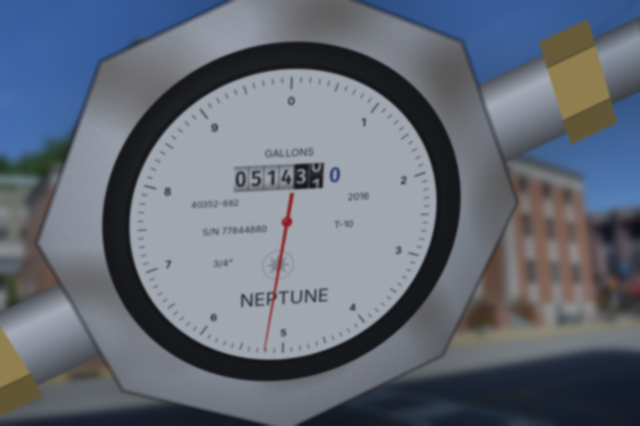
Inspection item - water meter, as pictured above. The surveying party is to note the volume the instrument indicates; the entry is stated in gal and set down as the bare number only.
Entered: 514305.2
